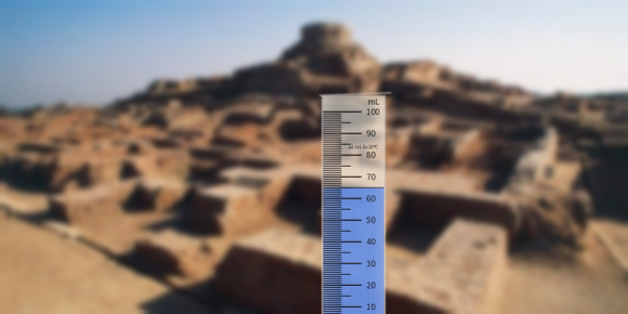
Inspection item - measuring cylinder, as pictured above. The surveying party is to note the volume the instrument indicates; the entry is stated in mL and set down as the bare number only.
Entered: 65
